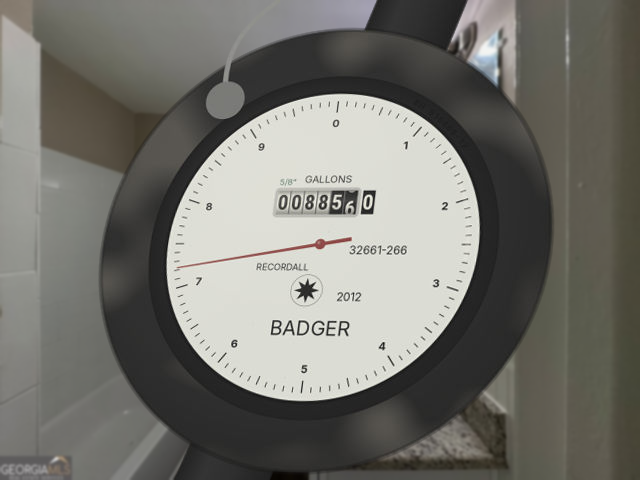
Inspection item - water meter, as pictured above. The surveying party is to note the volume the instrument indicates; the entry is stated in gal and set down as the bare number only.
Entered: 88557.2
